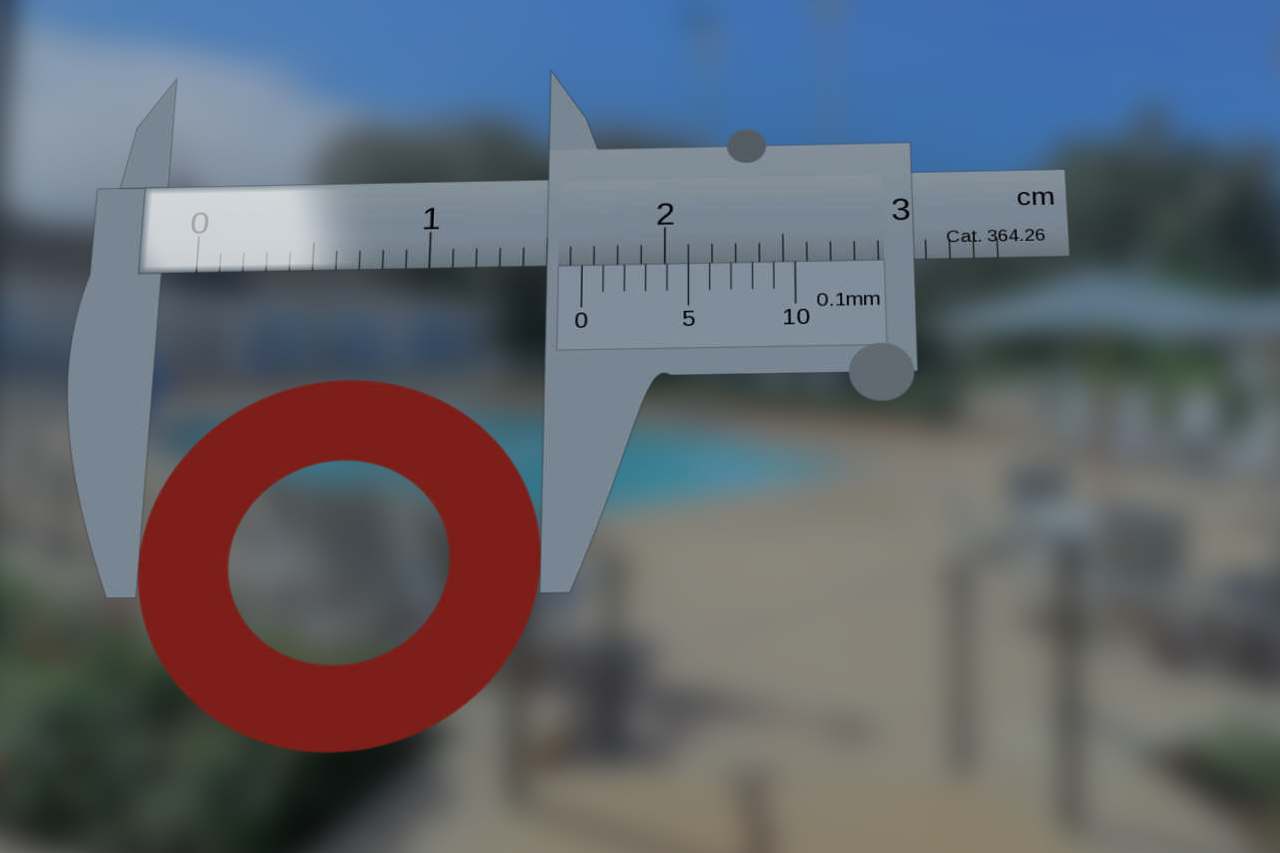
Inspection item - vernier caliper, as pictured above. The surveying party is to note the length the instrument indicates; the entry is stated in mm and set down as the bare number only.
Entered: 16.5
